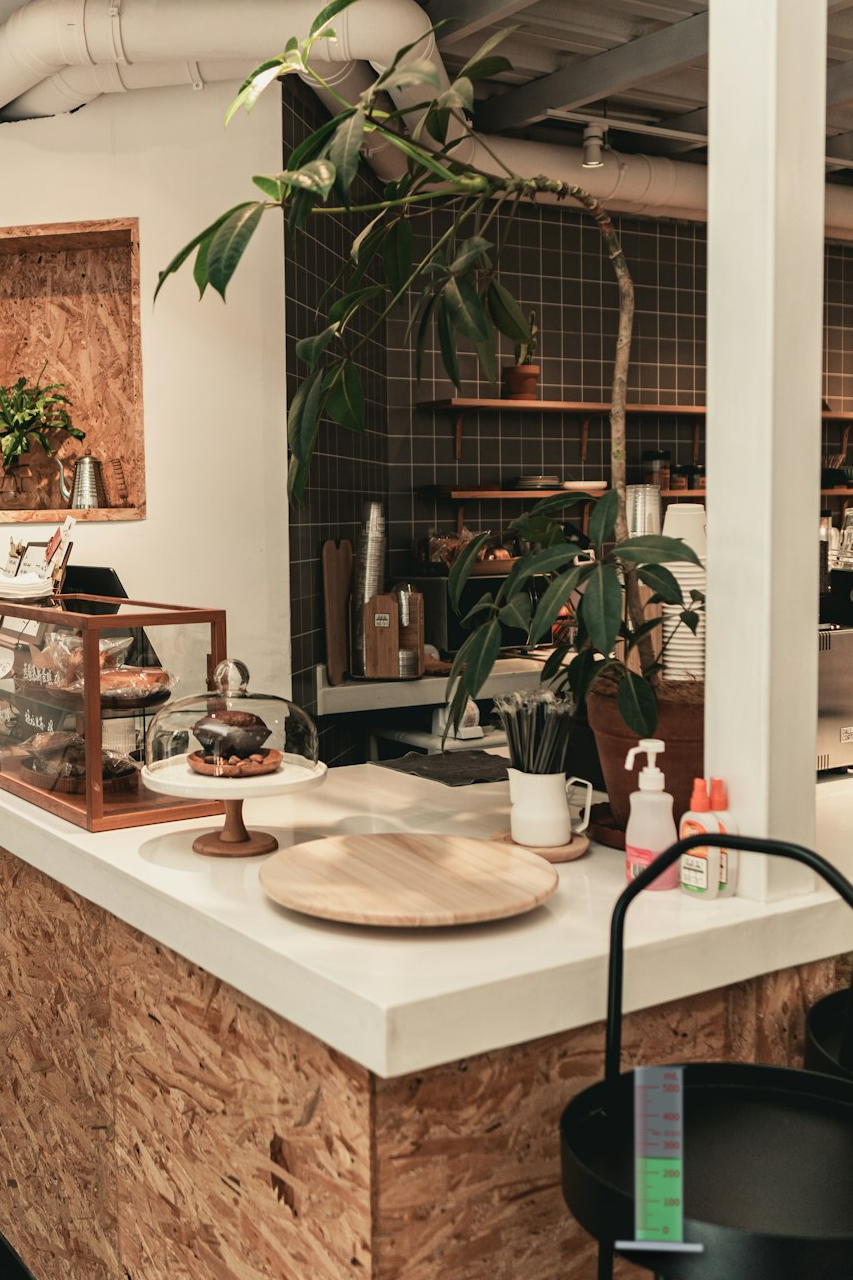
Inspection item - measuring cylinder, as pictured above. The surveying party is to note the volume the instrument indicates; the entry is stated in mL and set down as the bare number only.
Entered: 250
